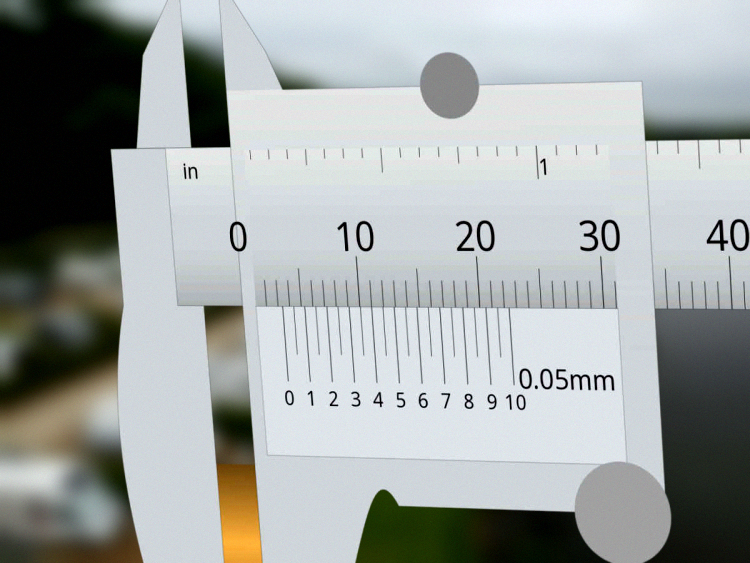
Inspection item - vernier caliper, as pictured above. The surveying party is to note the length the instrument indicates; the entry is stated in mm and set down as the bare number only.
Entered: 3.4
